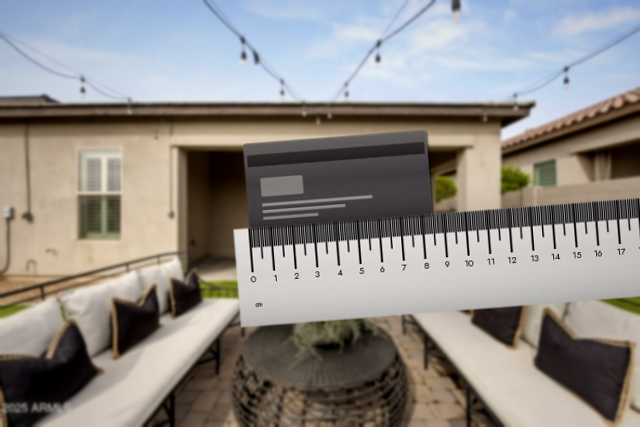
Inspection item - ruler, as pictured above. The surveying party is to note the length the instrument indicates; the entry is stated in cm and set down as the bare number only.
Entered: 8.5
